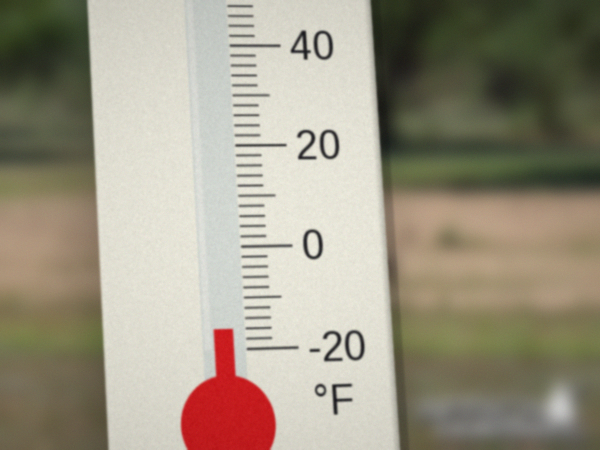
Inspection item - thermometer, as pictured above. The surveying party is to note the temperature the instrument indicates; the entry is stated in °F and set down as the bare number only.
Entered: -16
